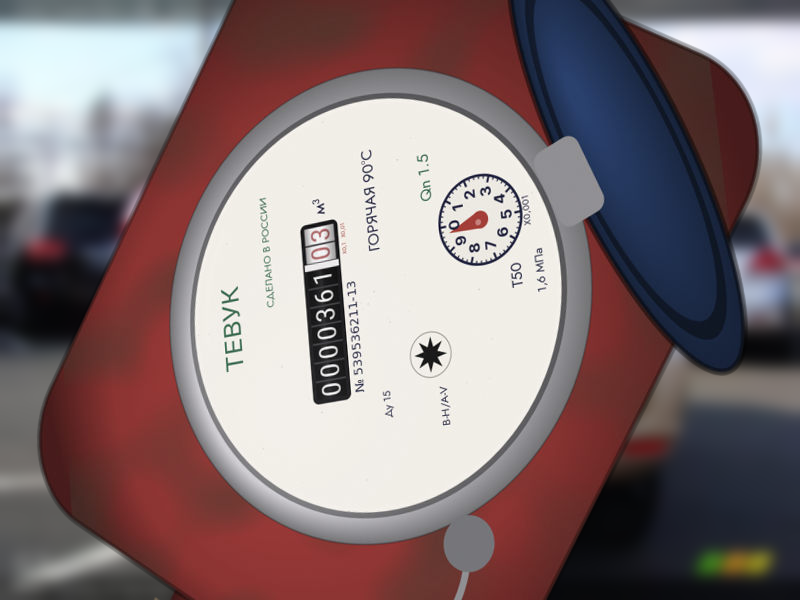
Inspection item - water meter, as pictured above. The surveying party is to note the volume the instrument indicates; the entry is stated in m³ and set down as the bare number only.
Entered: 361.029
